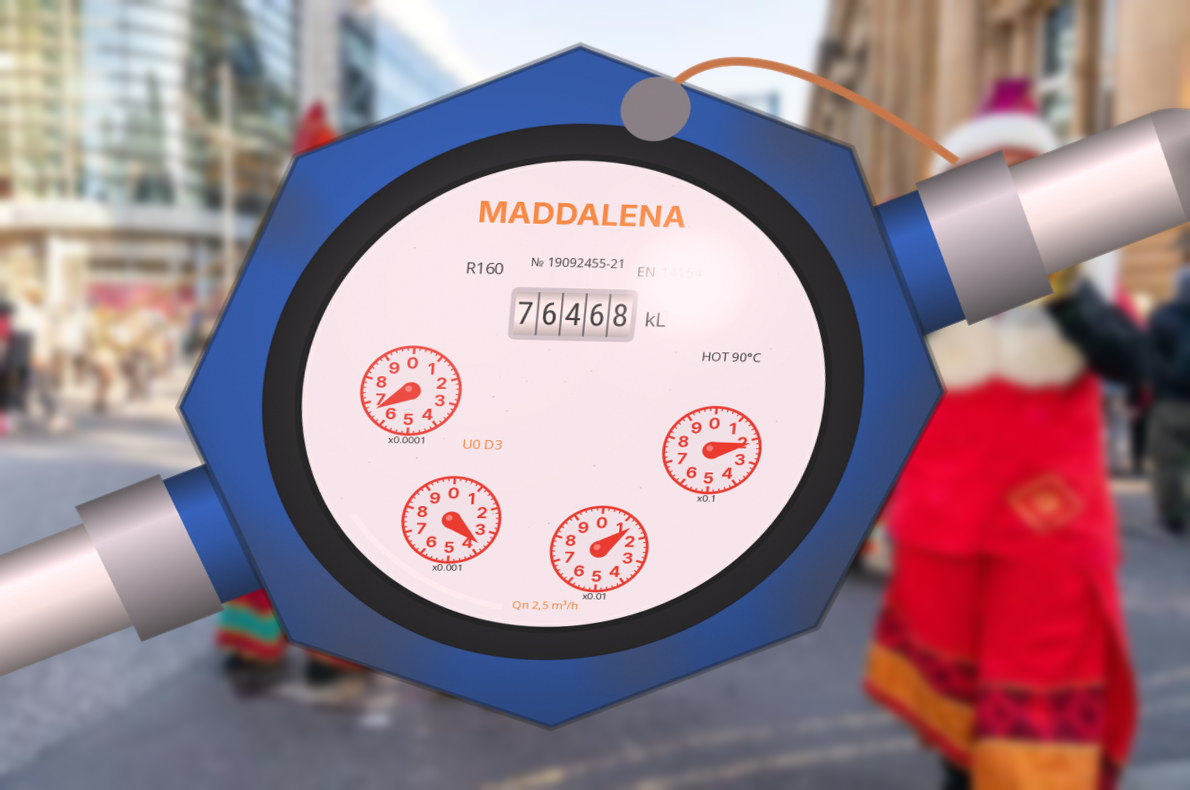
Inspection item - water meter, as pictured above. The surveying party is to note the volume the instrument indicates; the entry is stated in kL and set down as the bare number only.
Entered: 76468.2136
